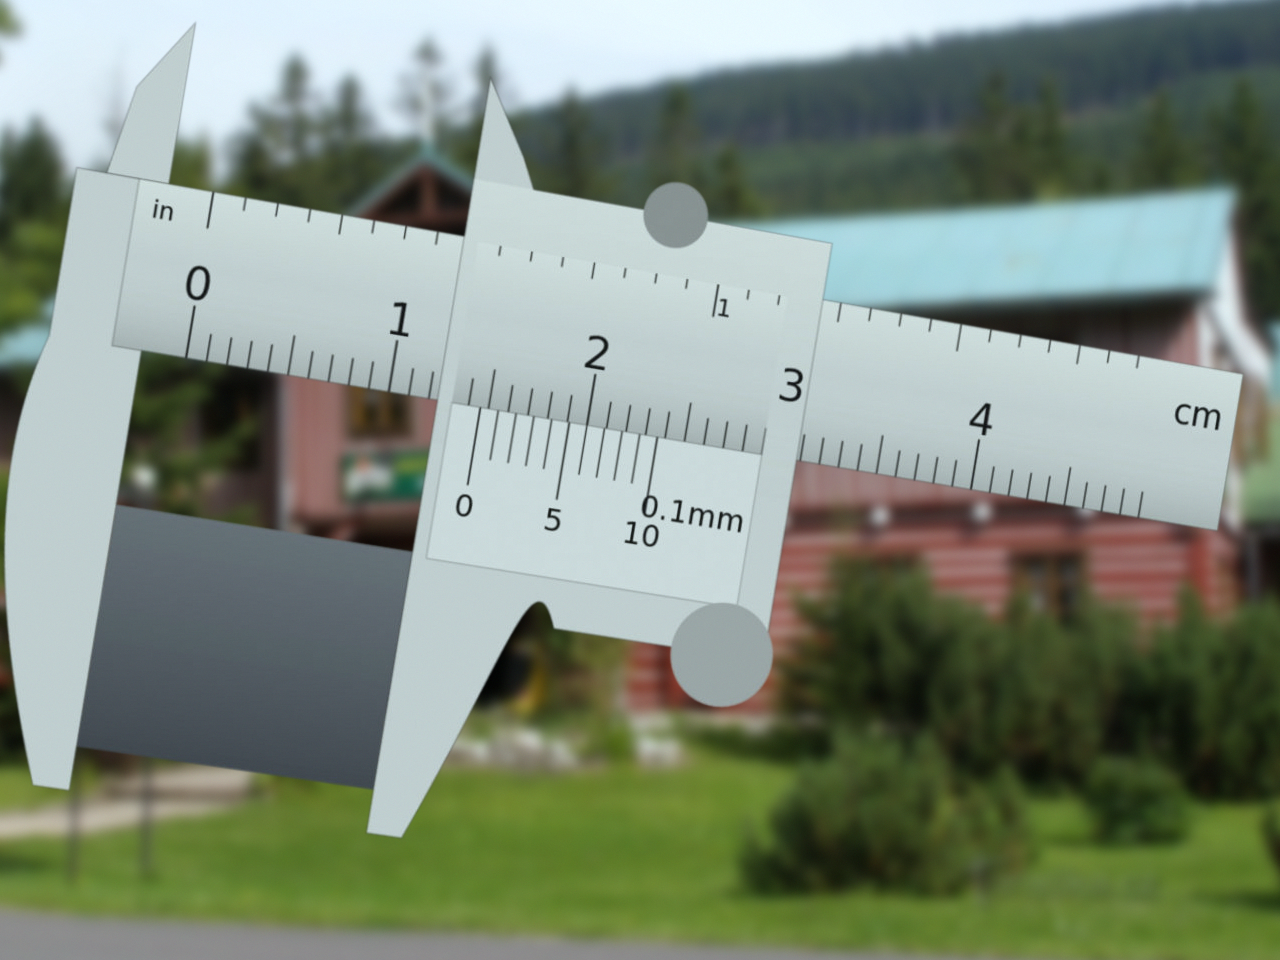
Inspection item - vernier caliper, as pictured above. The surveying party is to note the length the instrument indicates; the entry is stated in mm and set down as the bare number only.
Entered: 14.6
